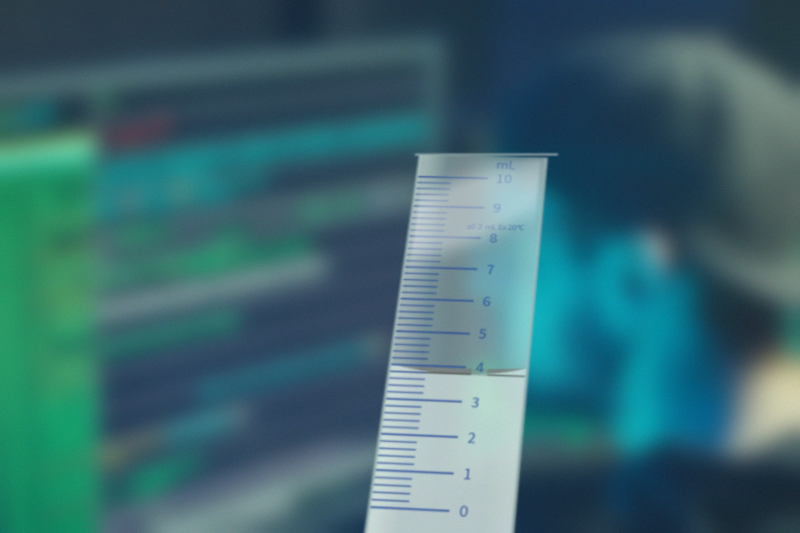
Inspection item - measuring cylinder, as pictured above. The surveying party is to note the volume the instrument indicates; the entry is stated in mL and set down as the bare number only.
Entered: 3.8
